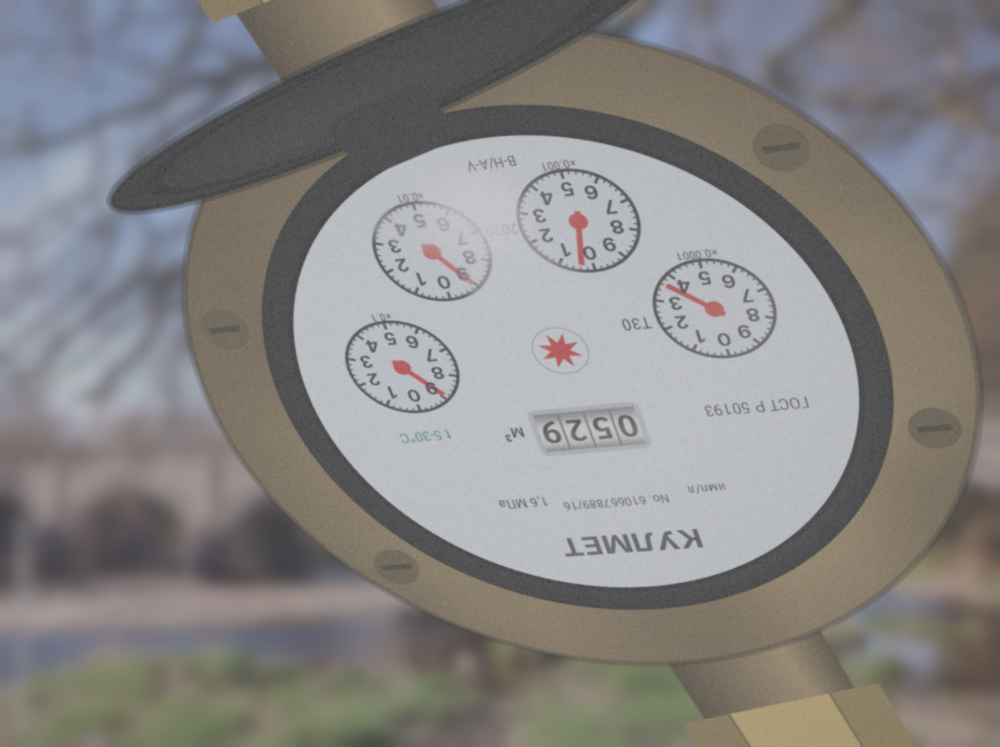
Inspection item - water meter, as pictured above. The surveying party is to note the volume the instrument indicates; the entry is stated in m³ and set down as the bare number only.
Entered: 529.8903
